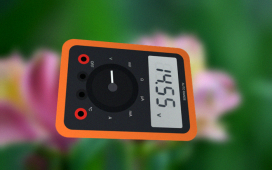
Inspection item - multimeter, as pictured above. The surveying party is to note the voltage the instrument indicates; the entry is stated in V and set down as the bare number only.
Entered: 14.55
